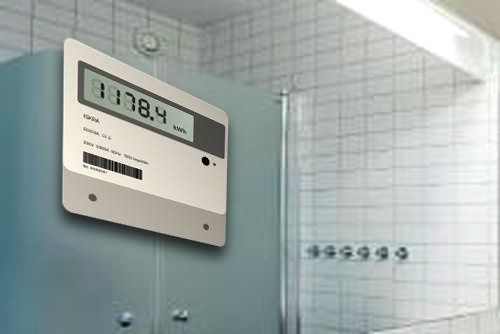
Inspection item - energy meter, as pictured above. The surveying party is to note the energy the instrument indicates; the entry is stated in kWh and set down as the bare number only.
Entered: 1178.4
